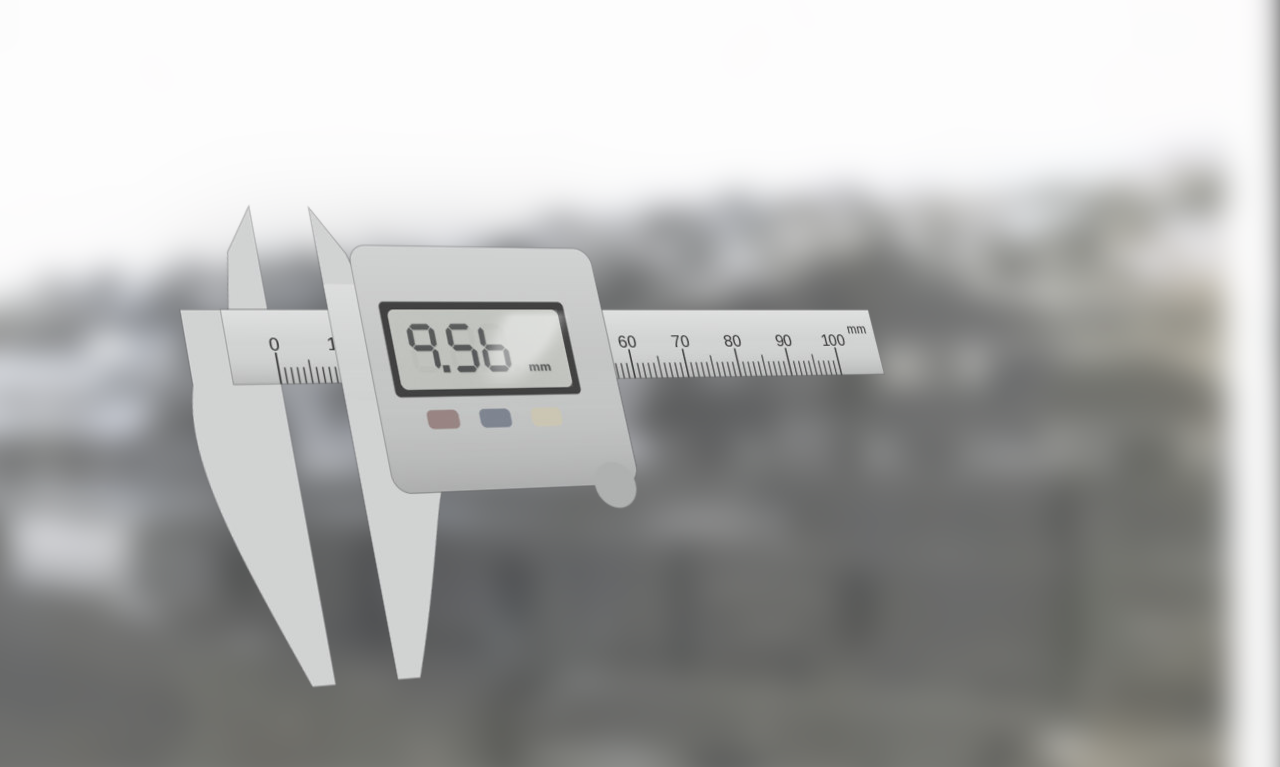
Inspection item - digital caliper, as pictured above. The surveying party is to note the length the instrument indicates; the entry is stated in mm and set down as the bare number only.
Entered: 9.56
